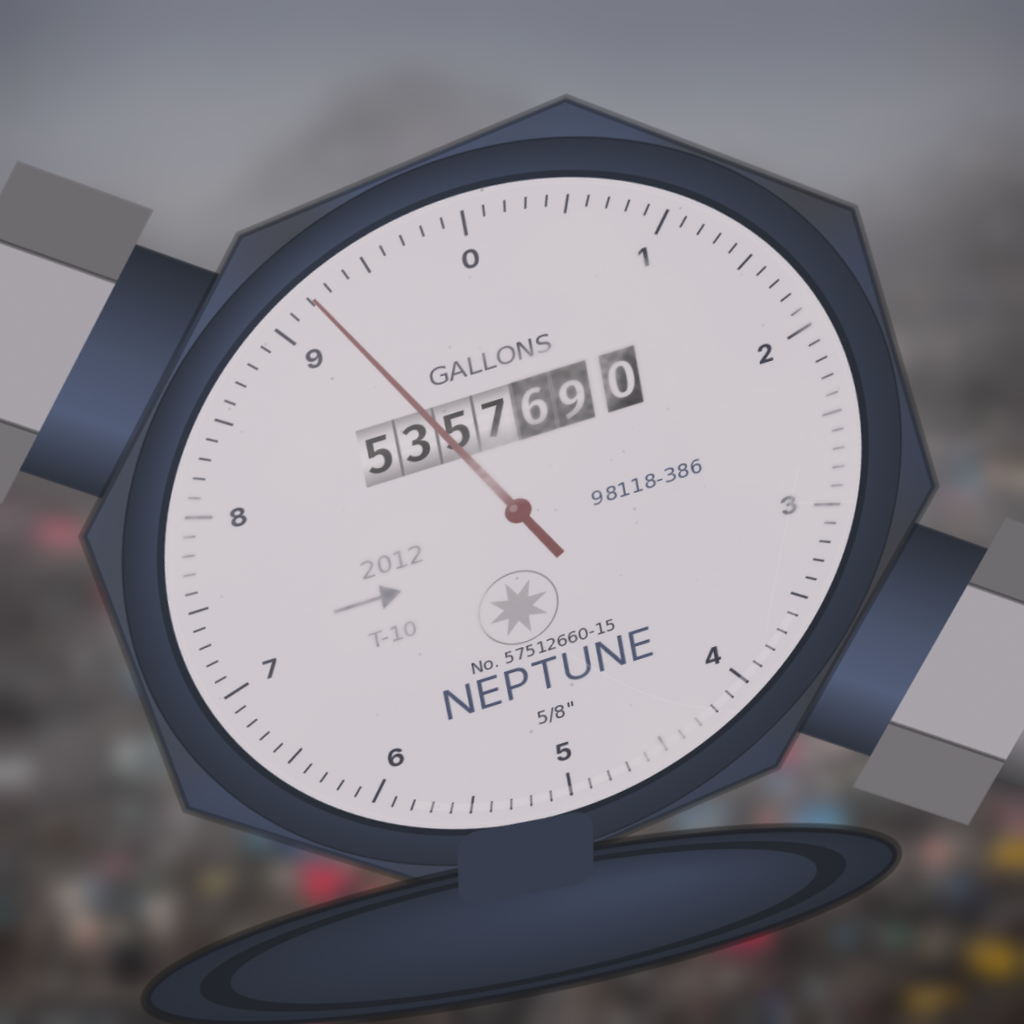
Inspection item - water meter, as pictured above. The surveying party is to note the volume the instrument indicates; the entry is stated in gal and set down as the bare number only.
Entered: 5357689.2
